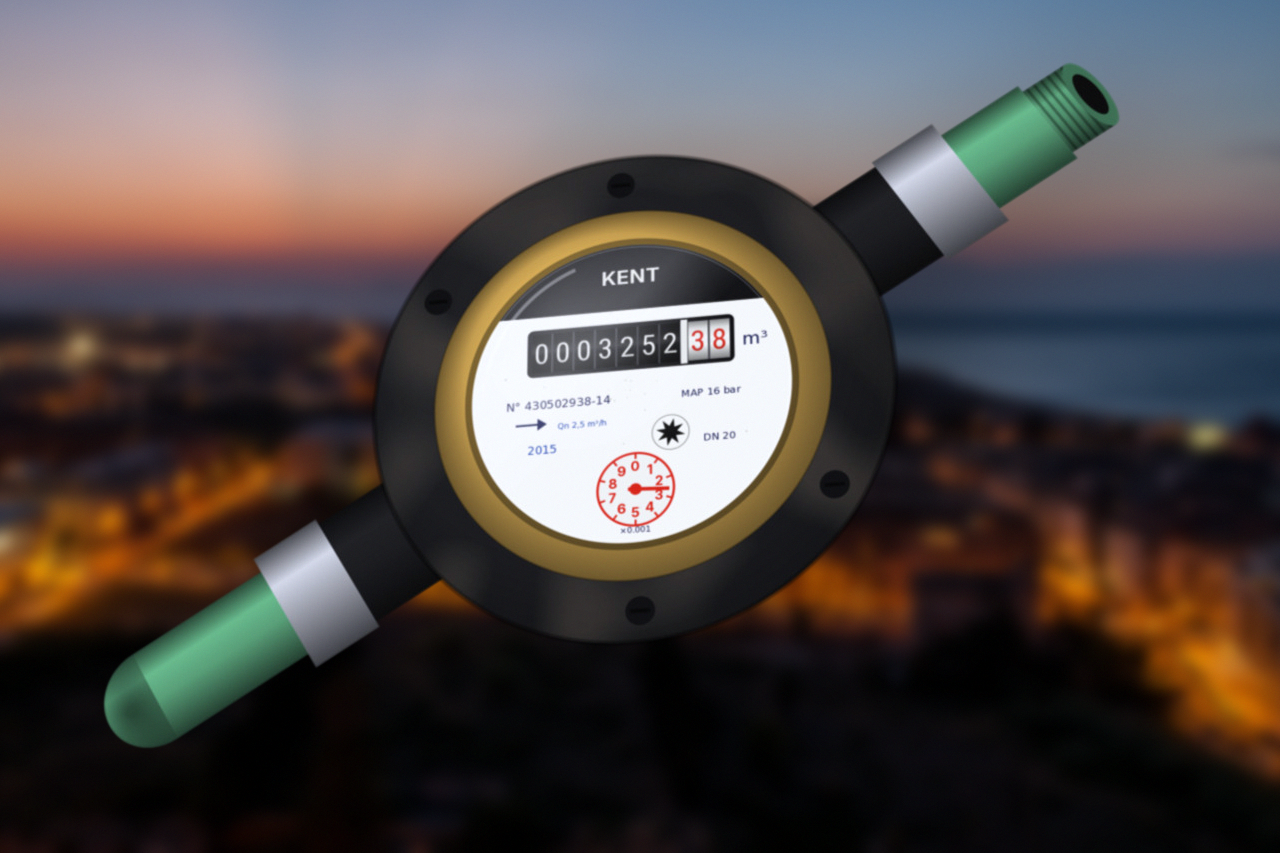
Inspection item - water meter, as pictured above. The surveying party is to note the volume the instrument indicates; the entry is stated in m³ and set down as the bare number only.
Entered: 3252.382
